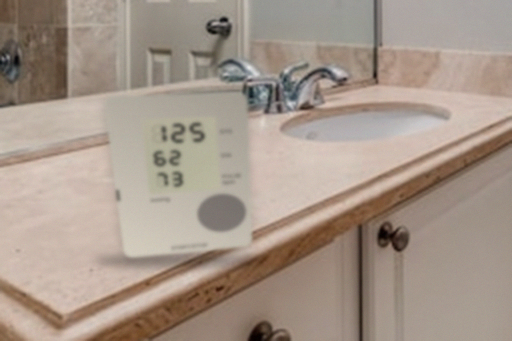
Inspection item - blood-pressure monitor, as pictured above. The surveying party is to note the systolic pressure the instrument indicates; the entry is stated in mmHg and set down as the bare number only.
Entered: 125
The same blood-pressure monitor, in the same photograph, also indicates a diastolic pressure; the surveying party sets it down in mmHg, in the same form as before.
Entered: 62
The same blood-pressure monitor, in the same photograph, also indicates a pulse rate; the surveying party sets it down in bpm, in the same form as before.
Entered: 73
